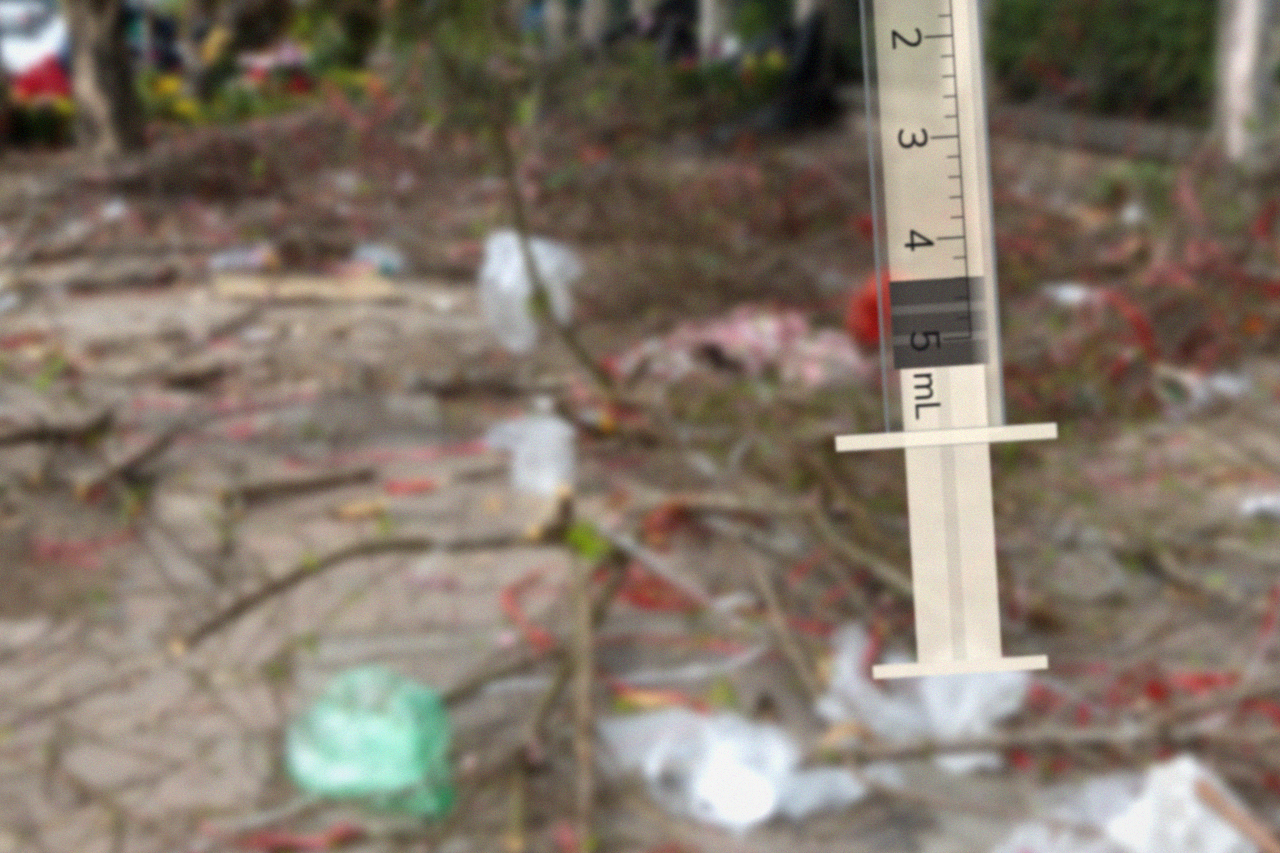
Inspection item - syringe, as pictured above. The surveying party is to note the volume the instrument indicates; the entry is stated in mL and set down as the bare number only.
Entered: 4.4
